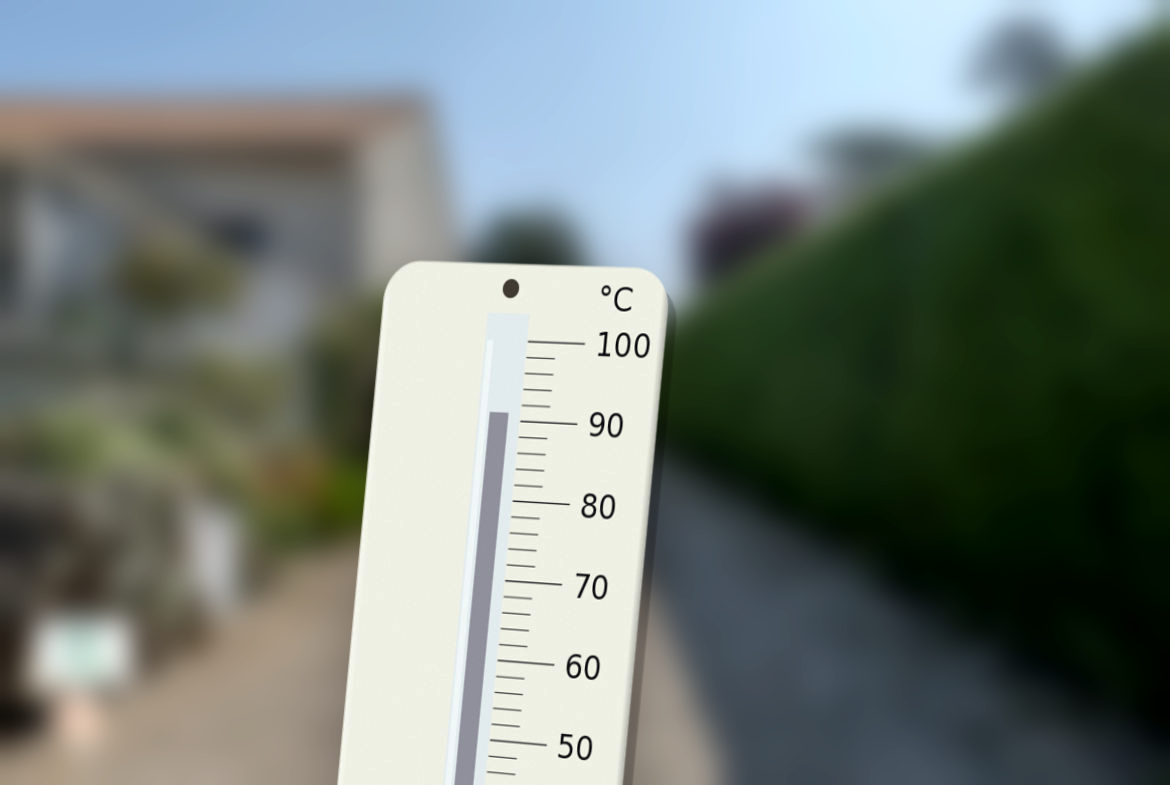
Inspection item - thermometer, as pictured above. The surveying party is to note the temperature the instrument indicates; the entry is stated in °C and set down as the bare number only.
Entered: 91
